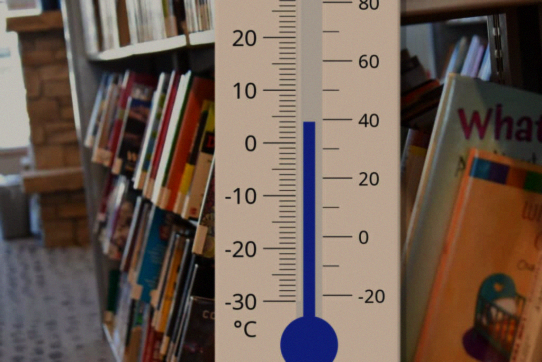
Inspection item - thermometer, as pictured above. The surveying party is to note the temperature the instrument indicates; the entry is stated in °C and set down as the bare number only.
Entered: 4
